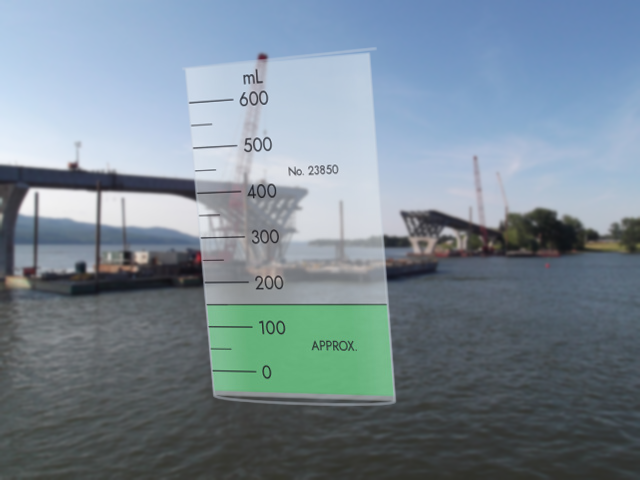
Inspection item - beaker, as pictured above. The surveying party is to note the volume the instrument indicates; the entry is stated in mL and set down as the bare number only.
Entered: 150
